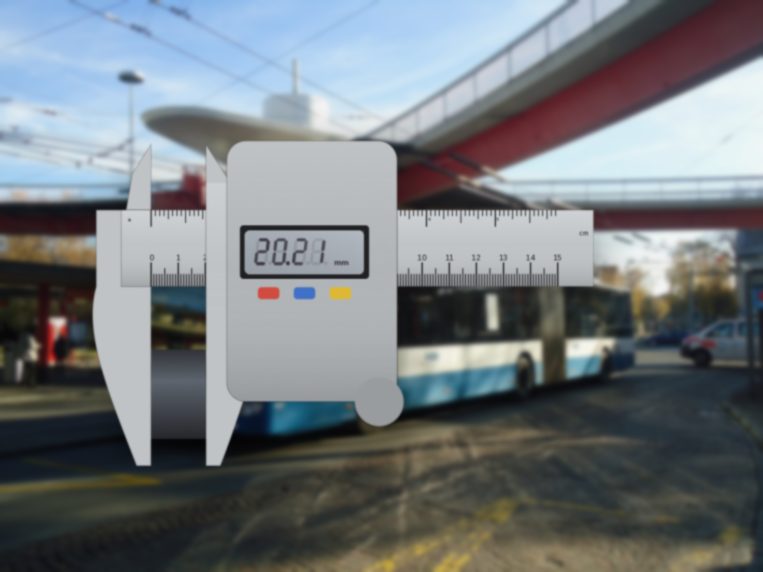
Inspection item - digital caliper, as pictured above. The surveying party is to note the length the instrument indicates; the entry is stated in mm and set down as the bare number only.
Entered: 20.21
